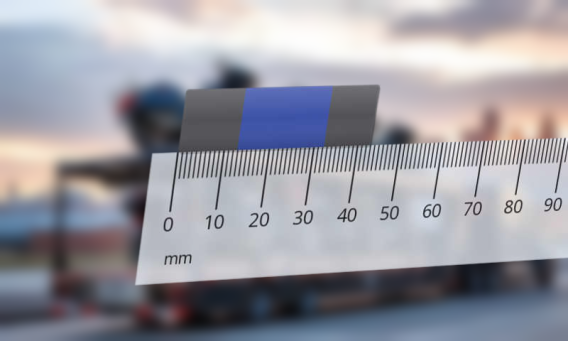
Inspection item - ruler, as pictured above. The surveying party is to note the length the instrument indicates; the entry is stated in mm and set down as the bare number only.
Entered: 43
